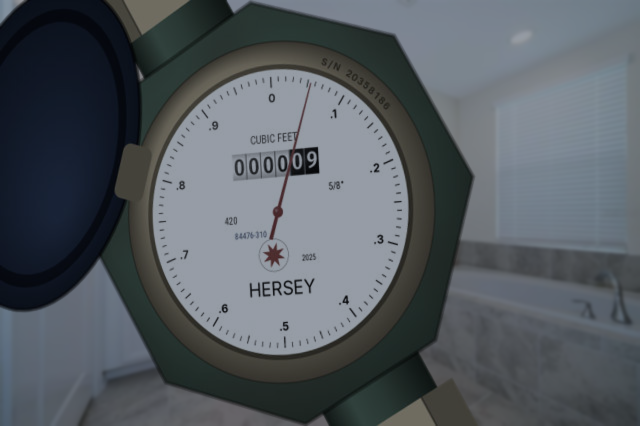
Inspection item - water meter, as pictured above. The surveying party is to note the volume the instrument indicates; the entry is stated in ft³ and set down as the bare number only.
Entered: 9.05
